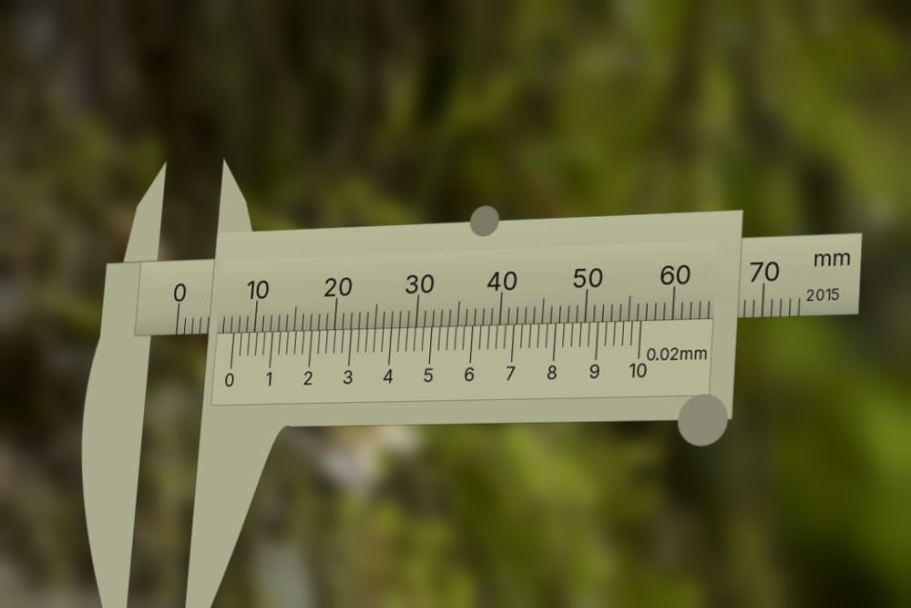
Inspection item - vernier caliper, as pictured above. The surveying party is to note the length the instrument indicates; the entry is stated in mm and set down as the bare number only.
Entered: 7.4
